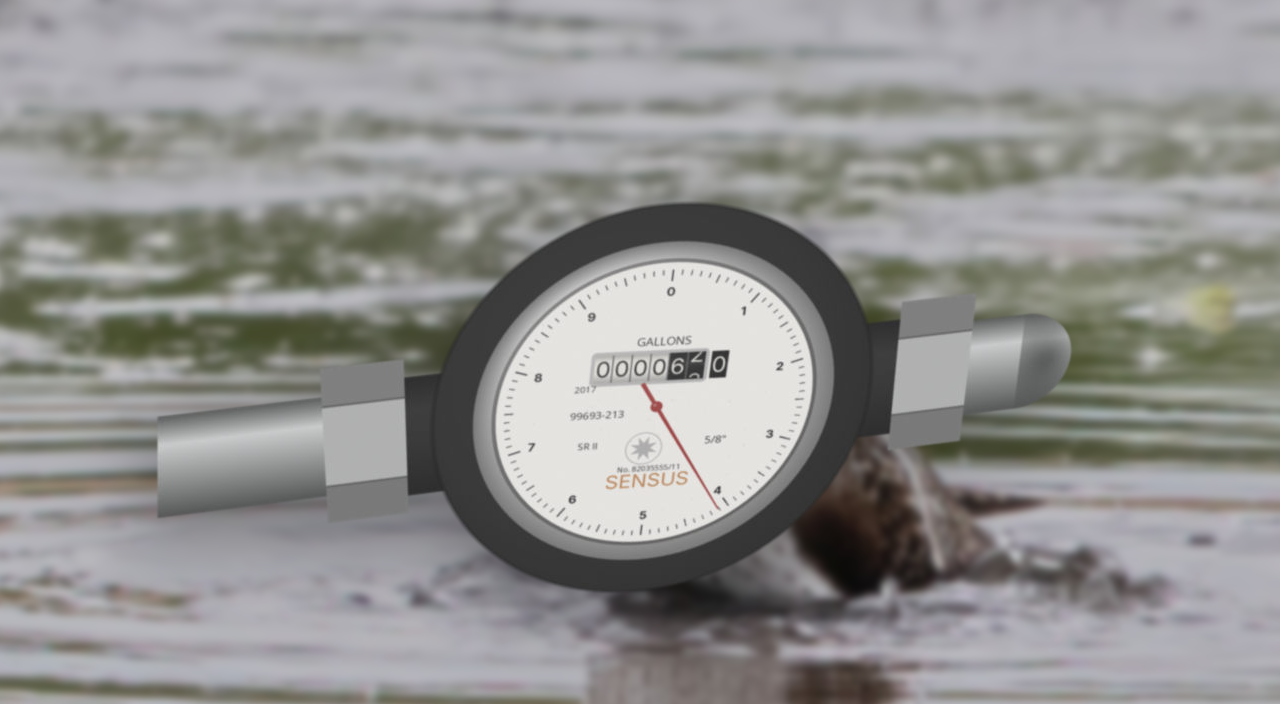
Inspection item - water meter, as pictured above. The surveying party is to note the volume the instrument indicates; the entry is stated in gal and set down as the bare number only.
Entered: 624.1
